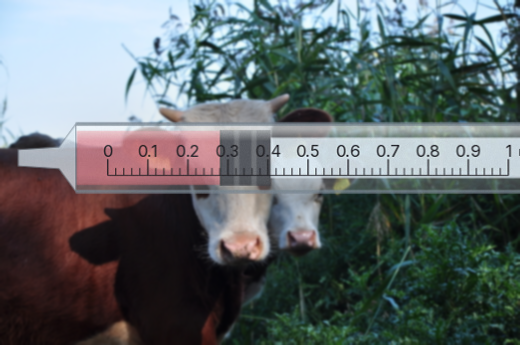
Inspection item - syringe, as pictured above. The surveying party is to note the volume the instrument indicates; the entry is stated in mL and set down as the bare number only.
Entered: 0.28
